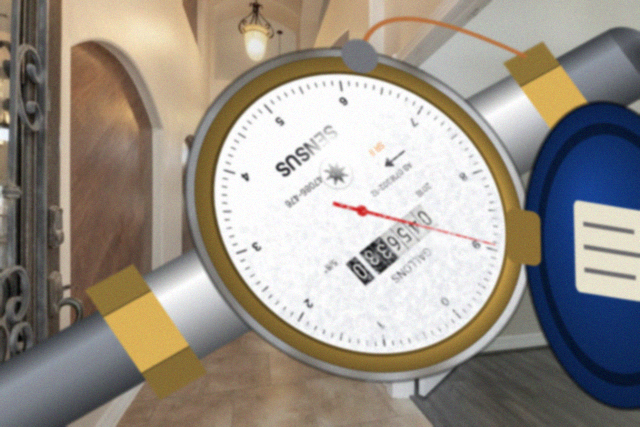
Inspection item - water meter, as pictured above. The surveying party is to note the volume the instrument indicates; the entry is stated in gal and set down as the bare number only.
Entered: 456328.9
